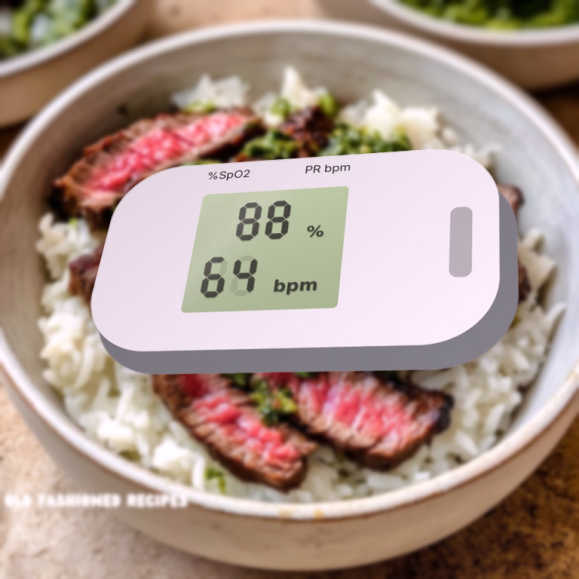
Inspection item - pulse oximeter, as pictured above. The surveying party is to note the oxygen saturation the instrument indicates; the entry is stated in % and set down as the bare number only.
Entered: 88
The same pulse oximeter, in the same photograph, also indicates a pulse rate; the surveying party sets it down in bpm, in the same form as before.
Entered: 64
